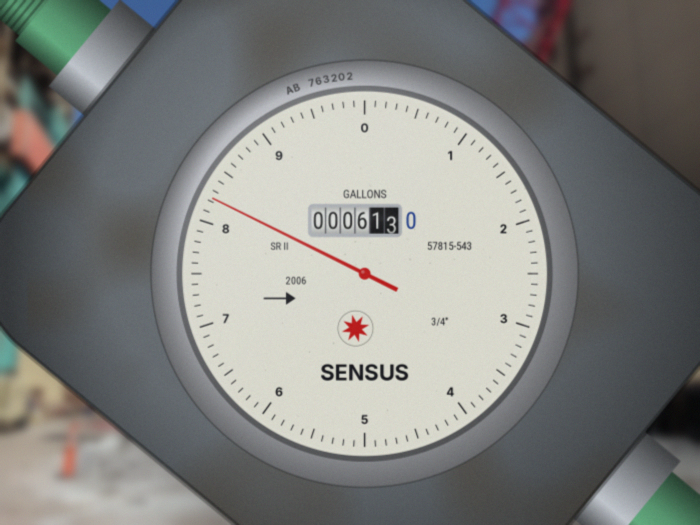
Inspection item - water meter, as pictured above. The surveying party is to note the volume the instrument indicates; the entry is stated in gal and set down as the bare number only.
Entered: 6128.2
